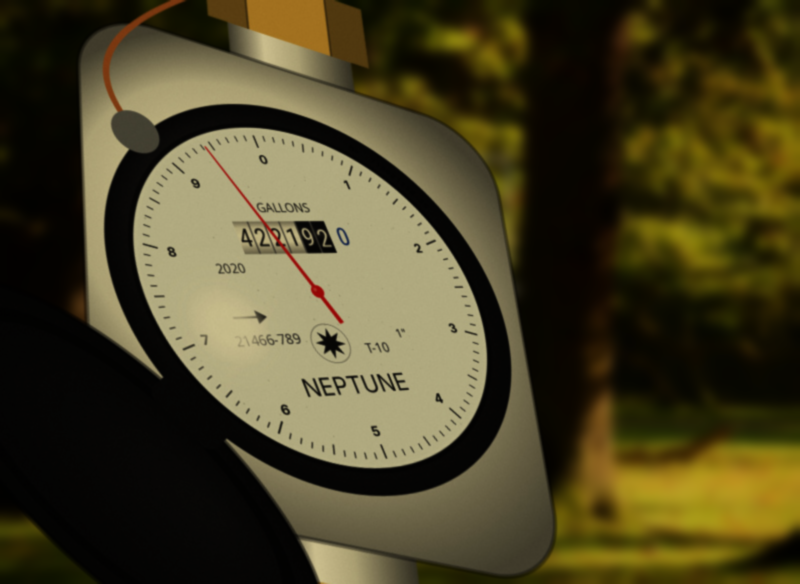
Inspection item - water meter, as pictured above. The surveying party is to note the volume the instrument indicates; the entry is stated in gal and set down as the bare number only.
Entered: 4221919.4
